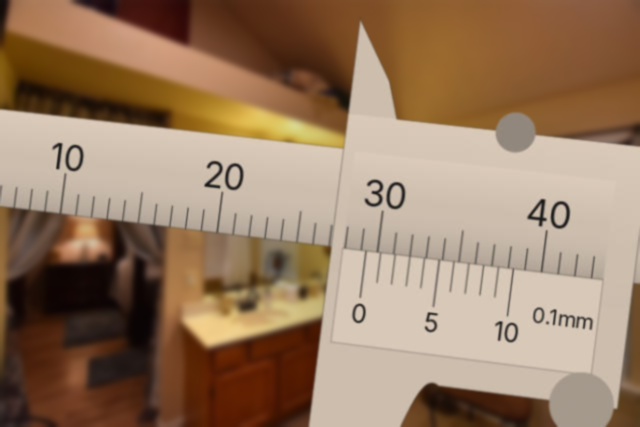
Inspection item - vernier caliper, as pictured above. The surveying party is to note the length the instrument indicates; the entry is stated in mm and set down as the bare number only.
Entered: 29.3
